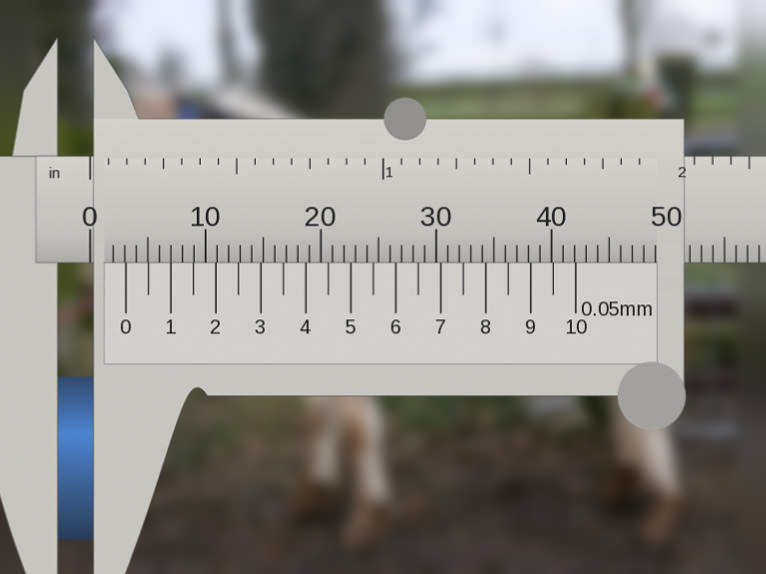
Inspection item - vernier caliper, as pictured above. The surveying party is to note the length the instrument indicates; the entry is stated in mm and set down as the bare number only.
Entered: 3.1
